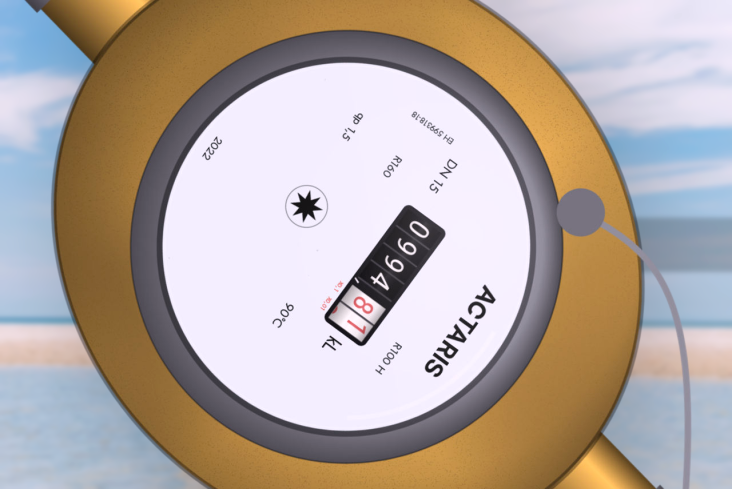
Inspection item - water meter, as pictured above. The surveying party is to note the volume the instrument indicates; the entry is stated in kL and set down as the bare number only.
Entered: 994.81
